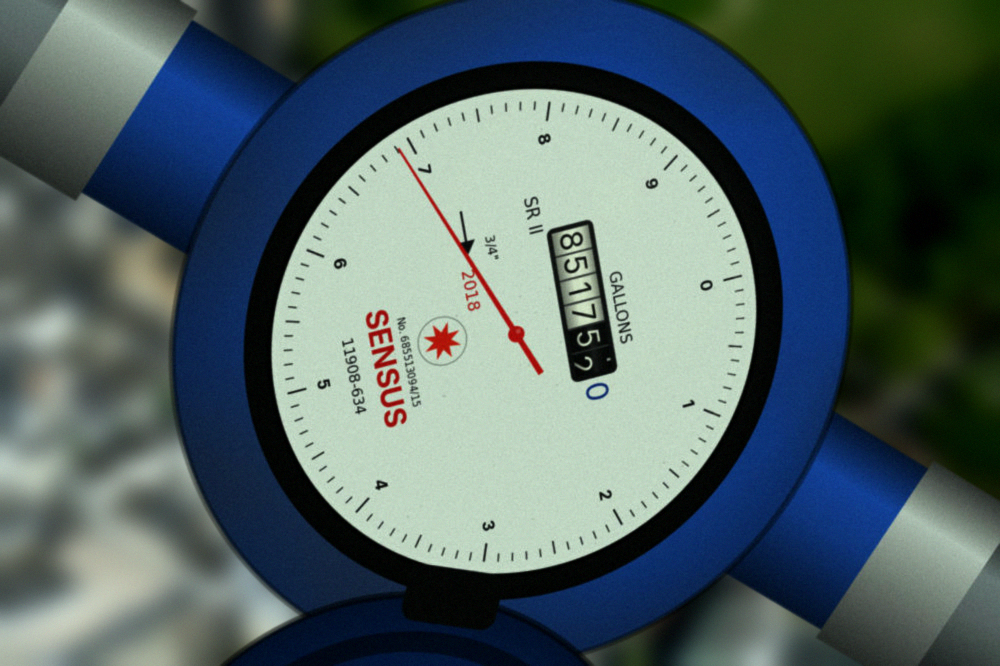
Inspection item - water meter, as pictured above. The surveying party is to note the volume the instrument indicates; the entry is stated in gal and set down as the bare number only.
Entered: 8517516.9
